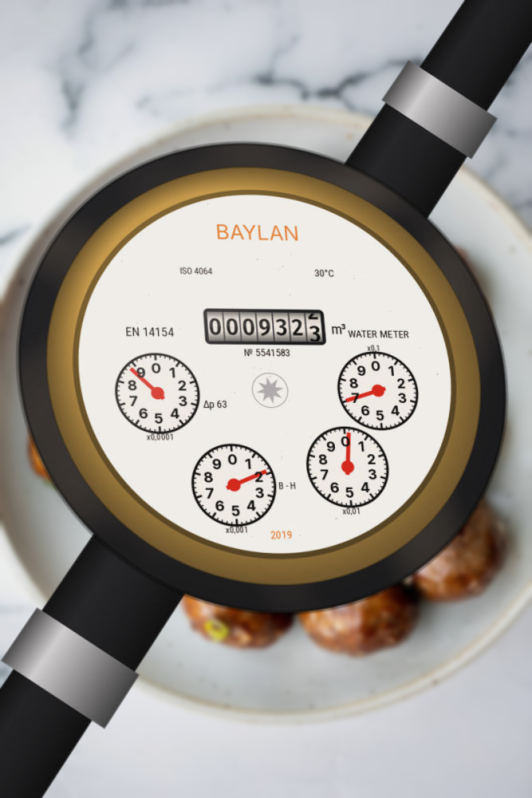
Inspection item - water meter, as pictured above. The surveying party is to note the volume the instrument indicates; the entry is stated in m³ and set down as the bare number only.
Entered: 9322.7018
